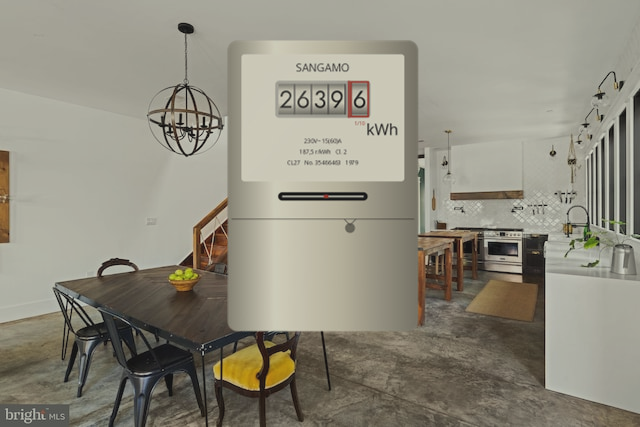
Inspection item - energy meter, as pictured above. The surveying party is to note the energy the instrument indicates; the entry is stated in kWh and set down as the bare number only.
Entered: 2639.6
